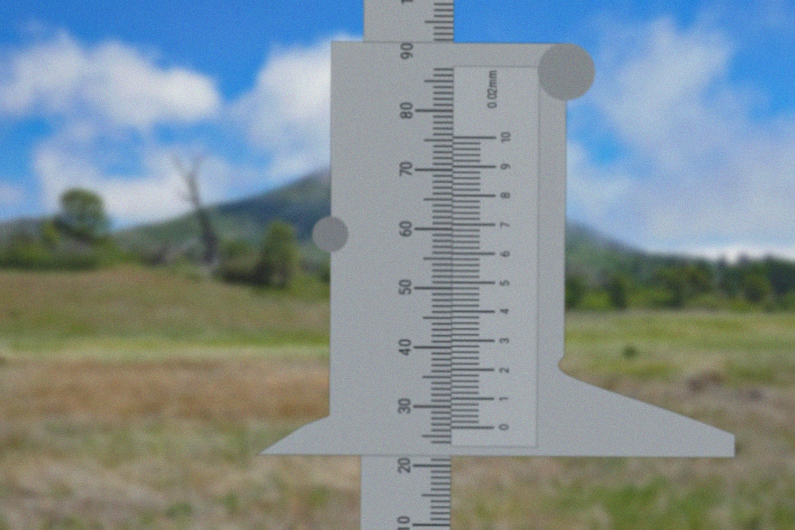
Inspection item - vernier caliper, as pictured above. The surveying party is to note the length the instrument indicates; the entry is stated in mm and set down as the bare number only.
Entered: 26.5
